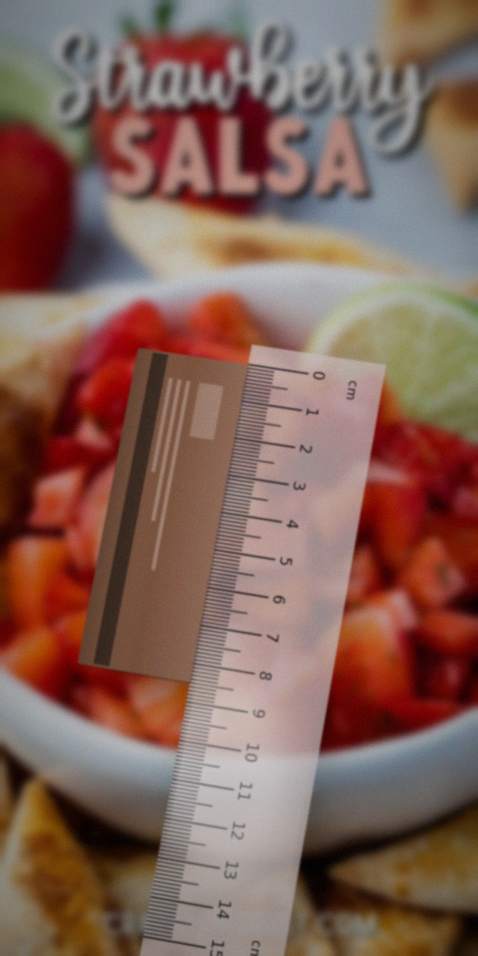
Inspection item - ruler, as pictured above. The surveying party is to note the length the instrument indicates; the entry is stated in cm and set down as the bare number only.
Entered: 8.5
